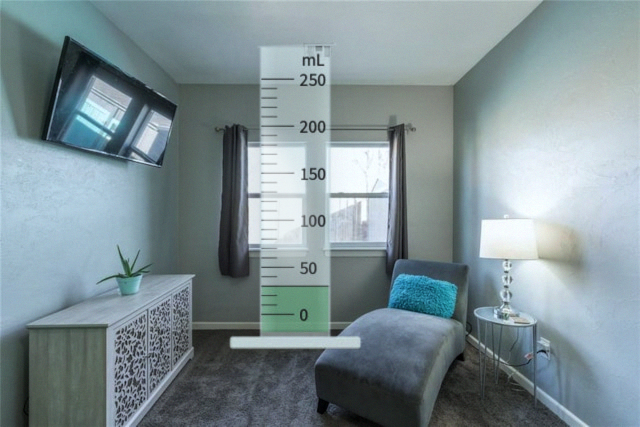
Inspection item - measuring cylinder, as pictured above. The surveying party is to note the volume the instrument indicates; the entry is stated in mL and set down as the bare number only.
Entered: 30
